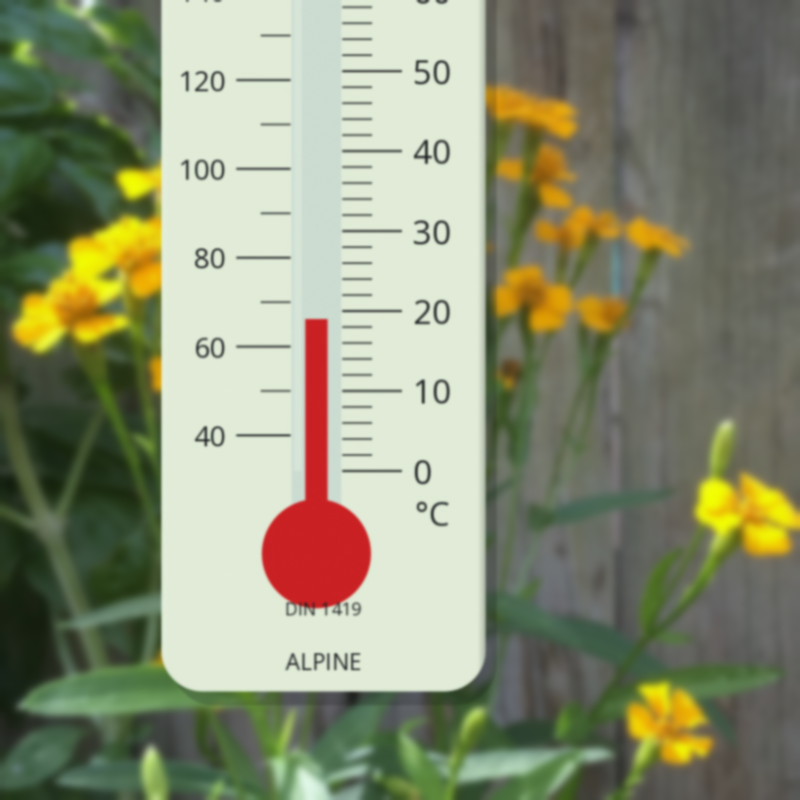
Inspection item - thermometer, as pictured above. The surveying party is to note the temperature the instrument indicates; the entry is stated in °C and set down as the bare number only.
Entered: 19
